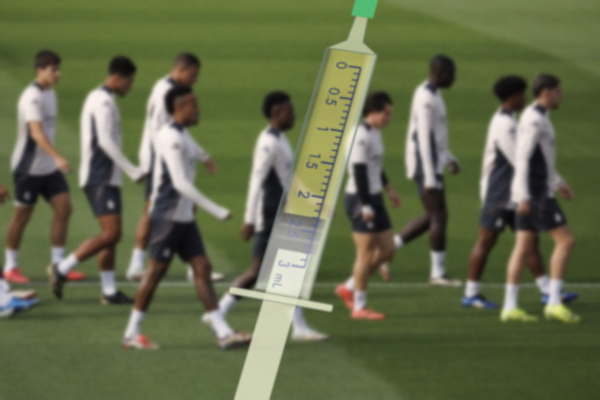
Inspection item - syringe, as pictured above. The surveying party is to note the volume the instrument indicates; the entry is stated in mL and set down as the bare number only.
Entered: 2.3
